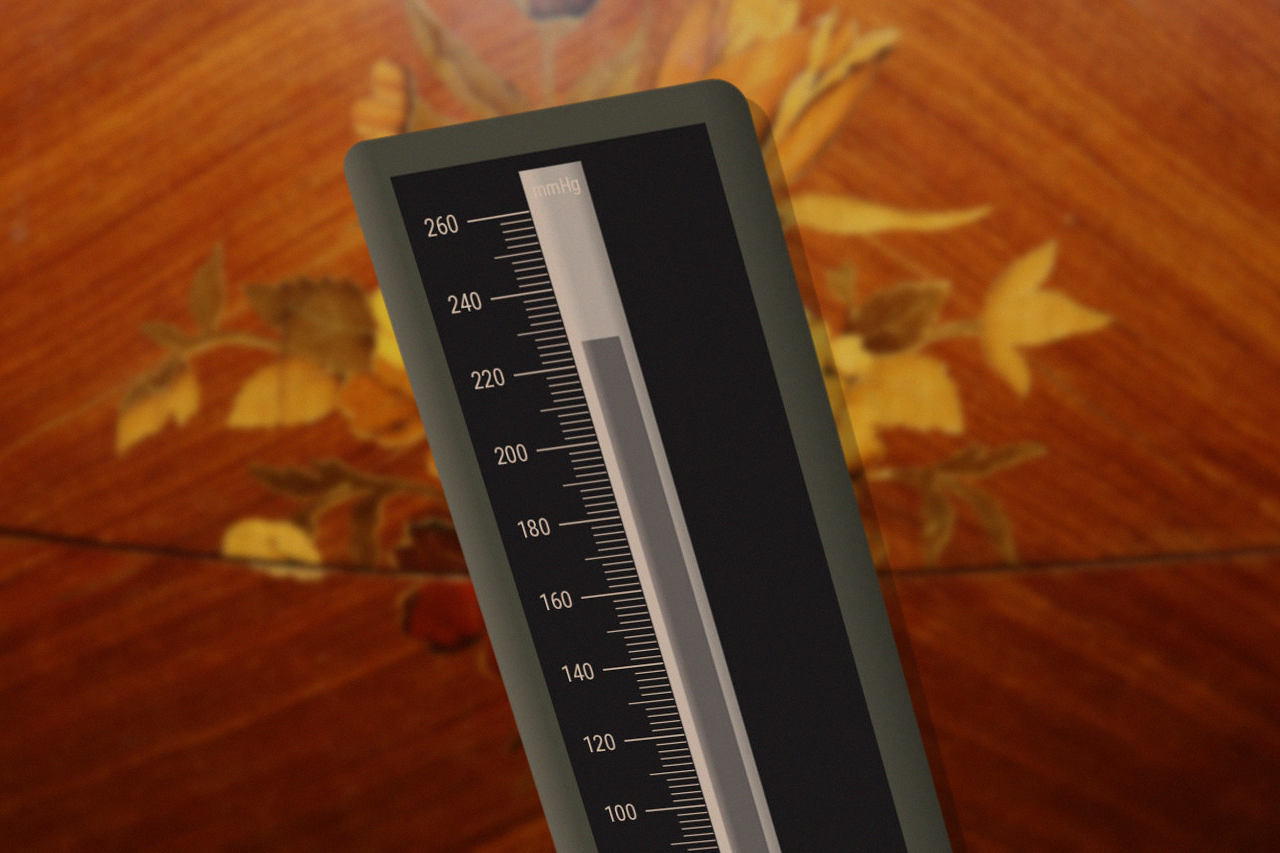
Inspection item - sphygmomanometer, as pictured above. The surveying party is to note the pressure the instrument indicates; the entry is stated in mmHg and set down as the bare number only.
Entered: 226
